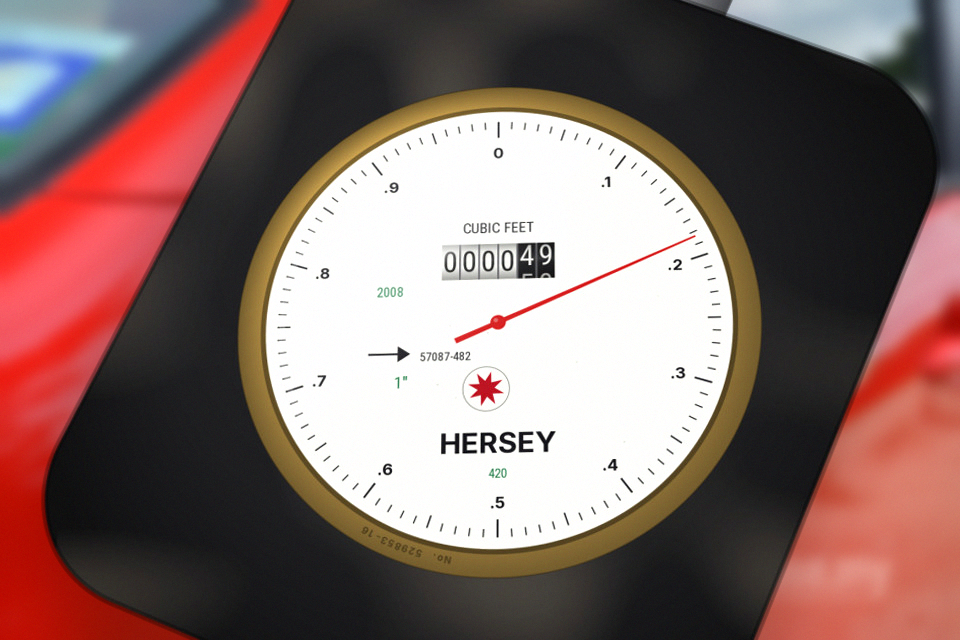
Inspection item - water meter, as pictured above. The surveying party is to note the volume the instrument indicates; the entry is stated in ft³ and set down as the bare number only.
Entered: 49.18
